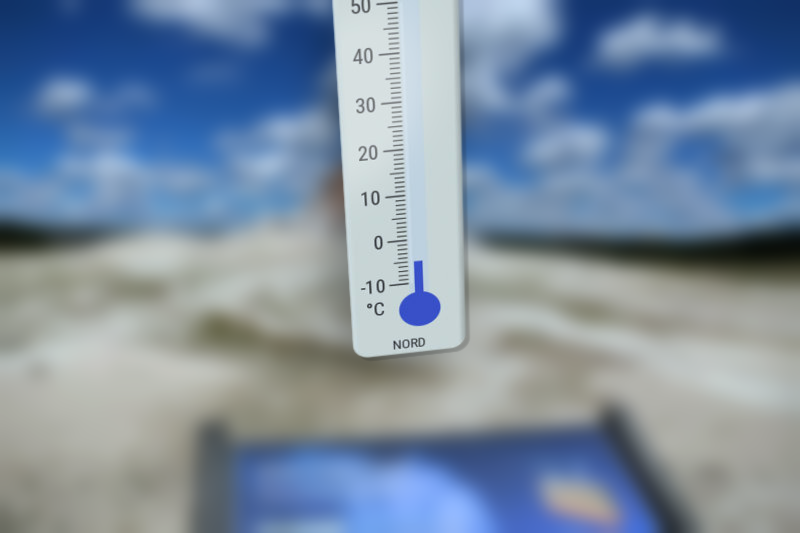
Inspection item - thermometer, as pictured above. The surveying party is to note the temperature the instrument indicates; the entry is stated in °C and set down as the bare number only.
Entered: -5
